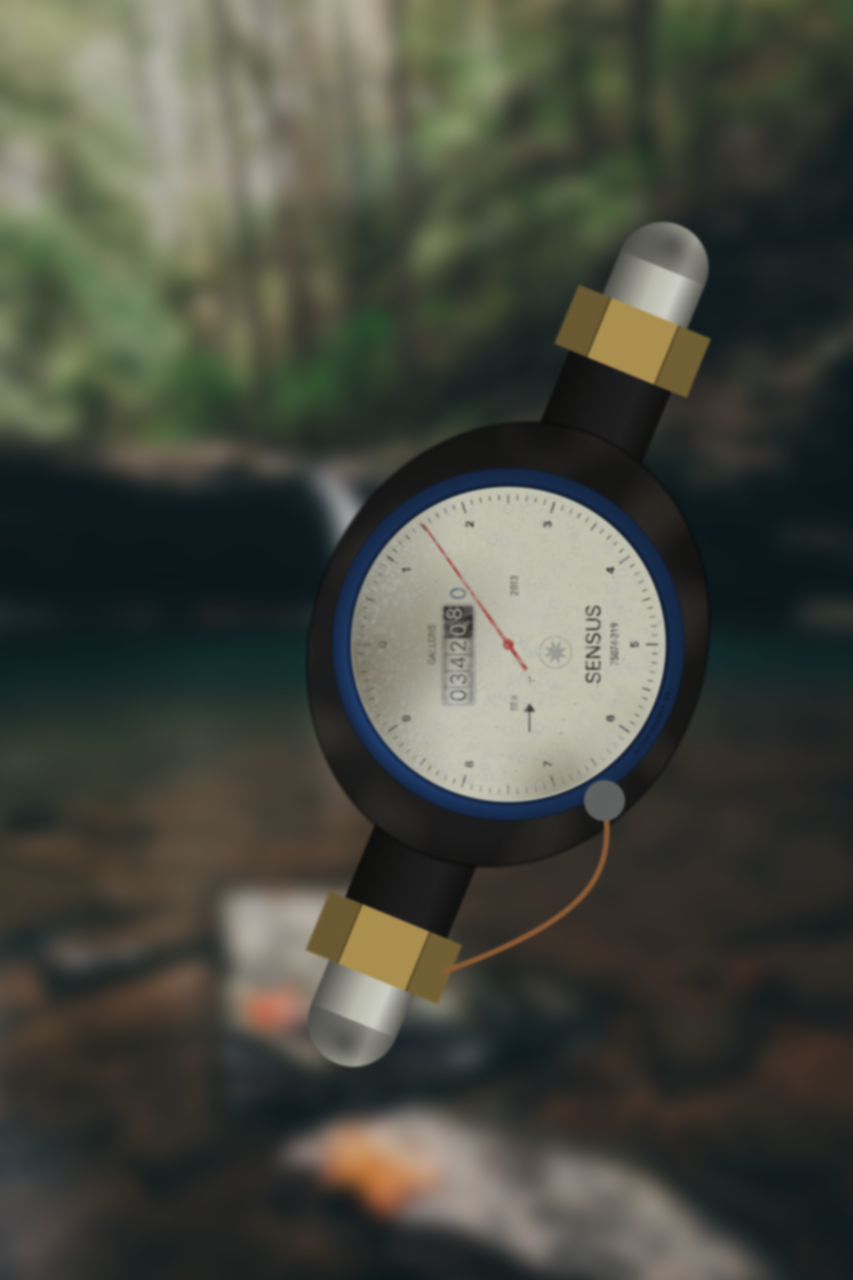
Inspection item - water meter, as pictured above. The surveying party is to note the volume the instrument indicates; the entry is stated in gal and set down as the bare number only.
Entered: 342081.5
